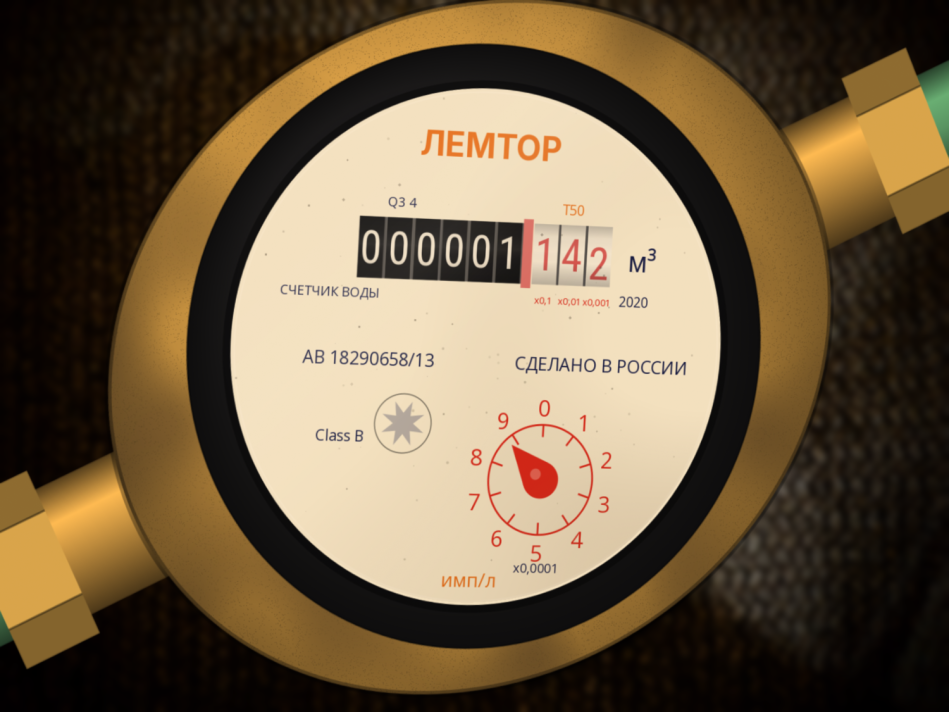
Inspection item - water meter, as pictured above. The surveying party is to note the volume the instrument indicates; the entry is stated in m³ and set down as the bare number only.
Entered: 1.1418
